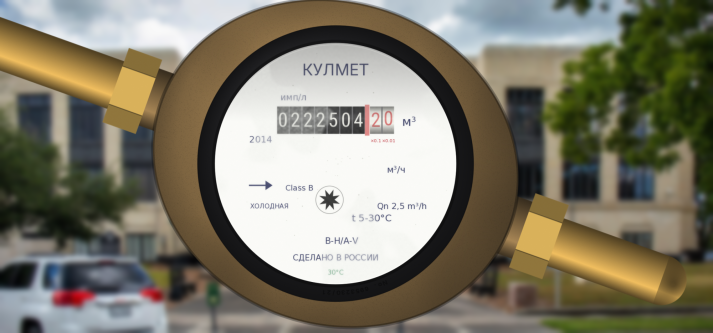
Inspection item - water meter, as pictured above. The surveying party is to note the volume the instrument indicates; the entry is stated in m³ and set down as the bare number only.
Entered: 222504.20
